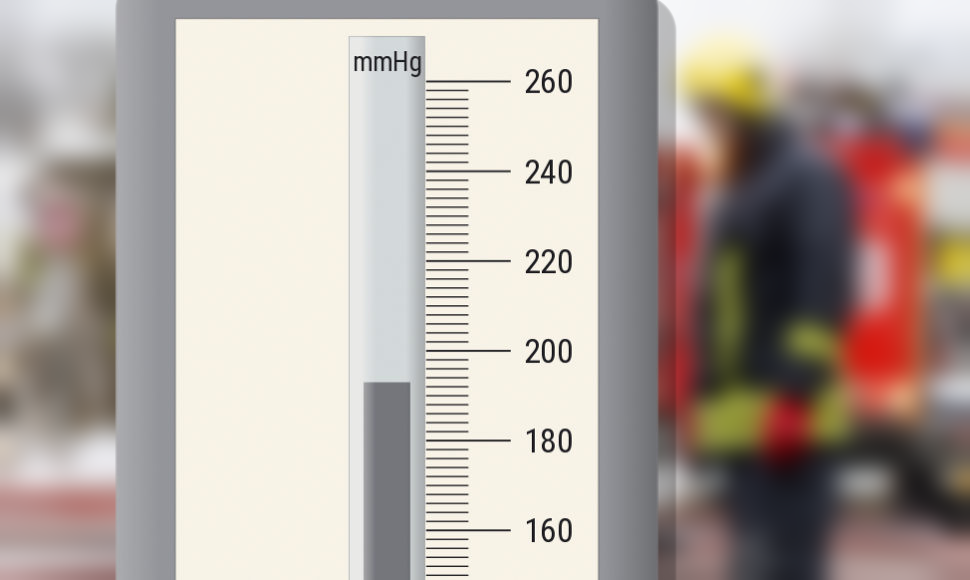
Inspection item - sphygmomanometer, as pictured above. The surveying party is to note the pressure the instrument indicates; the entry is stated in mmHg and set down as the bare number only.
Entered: 193
